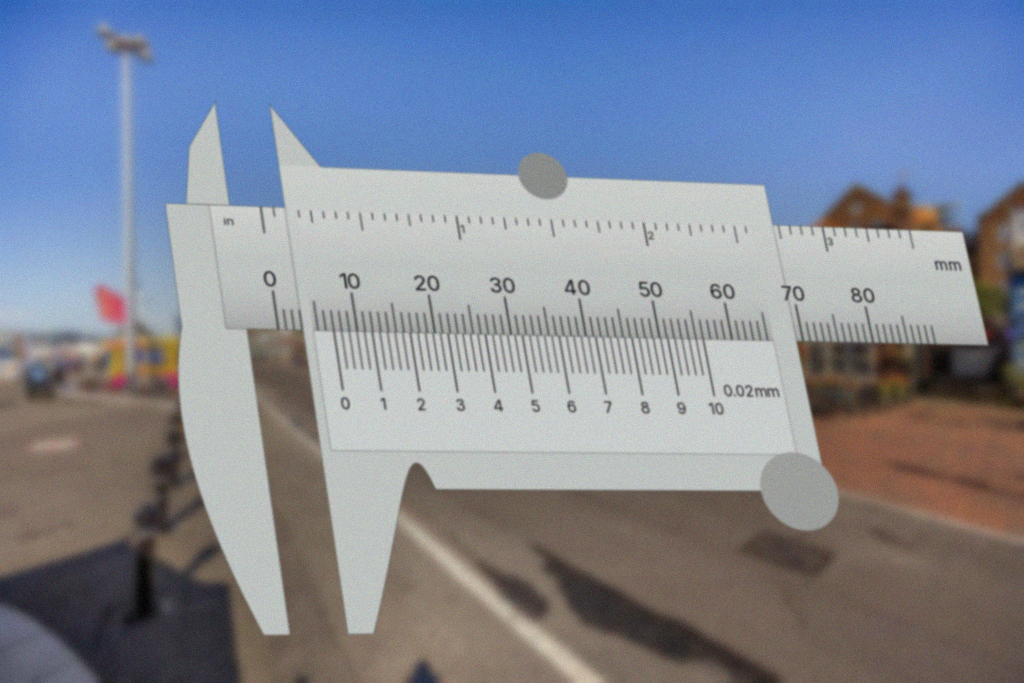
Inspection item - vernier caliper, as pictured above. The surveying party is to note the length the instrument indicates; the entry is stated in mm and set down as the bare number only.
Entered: 7.0
